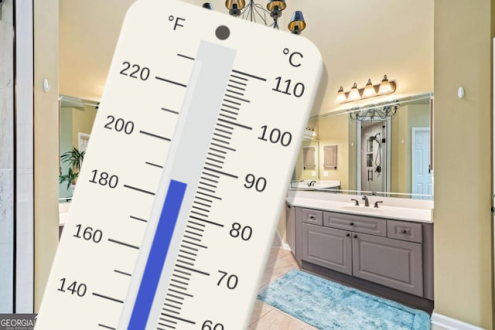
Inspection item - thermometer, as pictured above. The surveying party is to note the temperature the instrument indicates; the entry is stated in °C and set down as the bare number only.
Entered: 86
